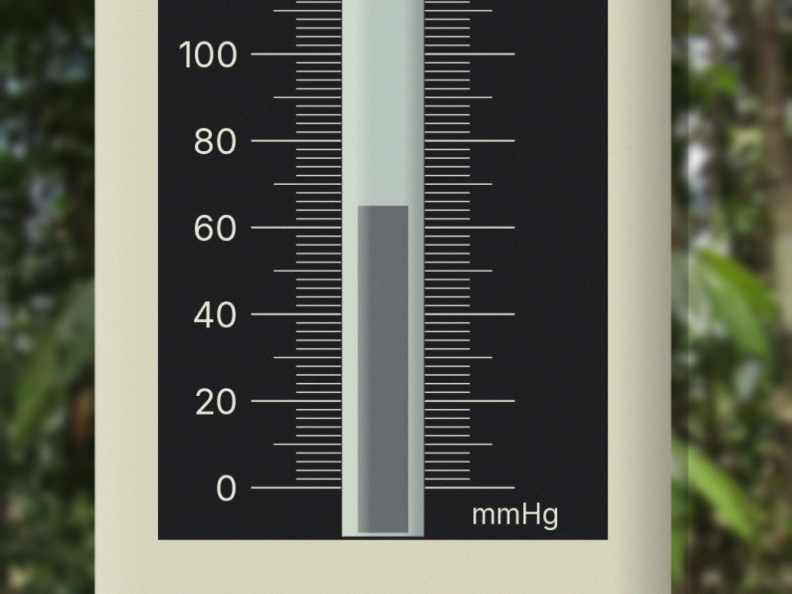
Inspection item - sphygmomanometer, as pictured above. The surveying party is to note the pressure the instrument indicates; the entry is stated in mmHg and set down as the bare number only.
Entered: 65
